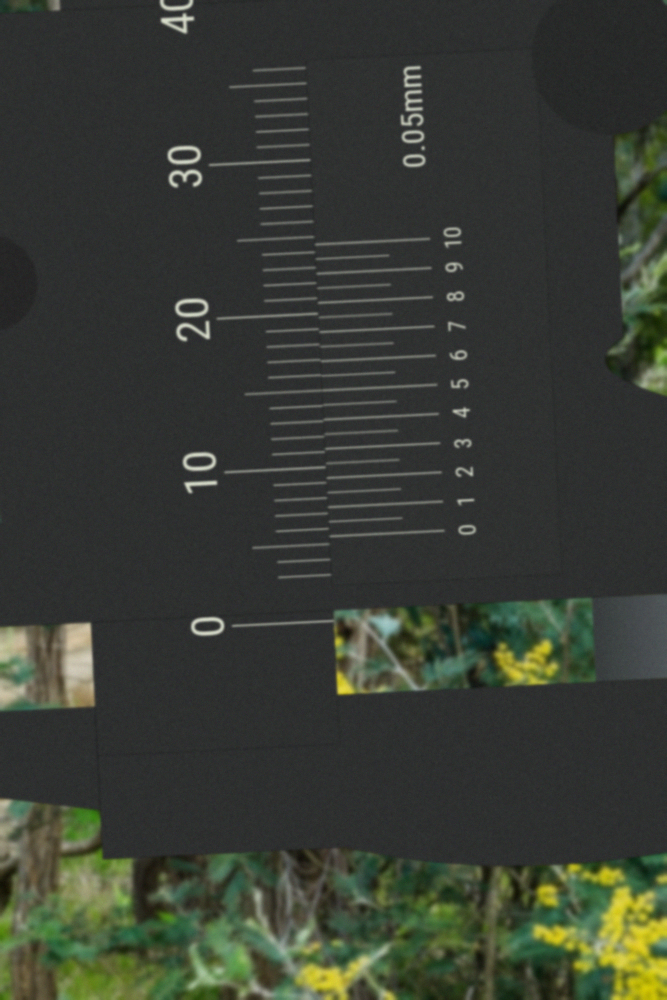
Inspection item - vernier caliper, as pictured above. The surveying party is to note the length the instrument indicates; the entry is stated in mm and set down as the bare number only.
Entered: 5.5
